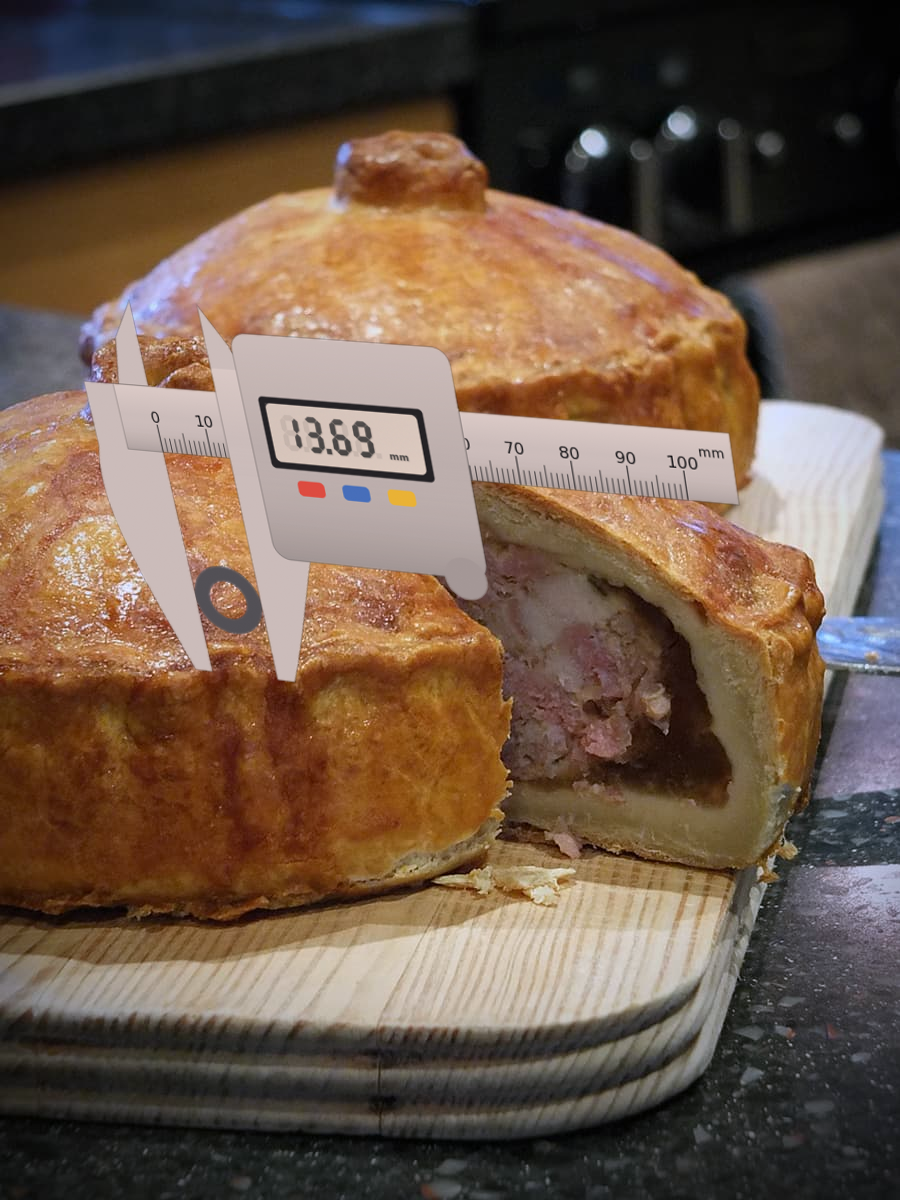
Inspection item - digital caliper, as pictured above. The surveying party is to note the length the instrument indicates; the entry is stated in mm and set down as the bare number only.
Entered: 13.69
